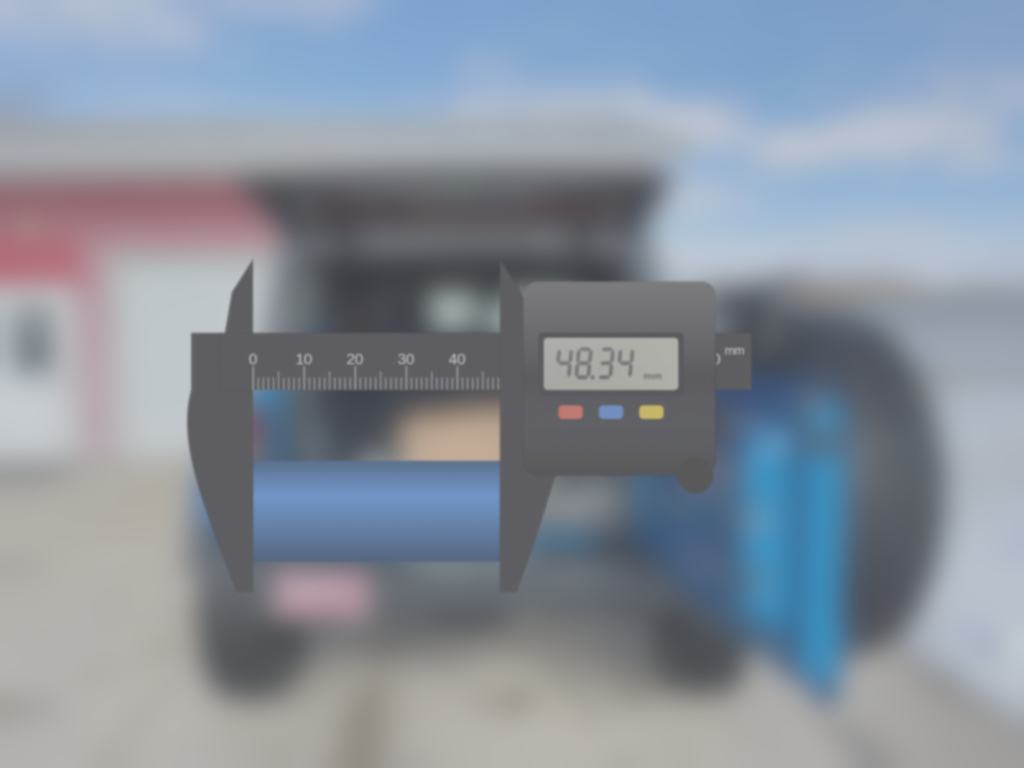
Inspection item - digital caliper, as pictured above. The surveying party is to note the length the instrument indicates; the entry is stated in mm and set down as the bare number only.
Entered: 48.34
